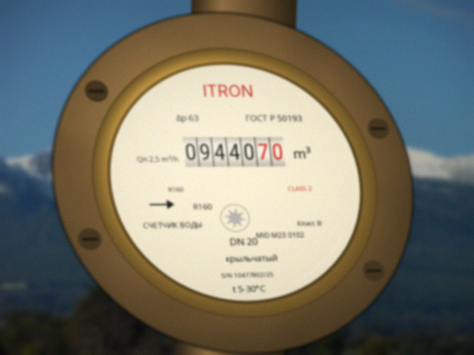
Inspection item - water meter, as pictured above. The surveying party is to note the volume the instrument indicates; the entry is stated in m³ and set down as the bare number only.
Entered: 9440.70
